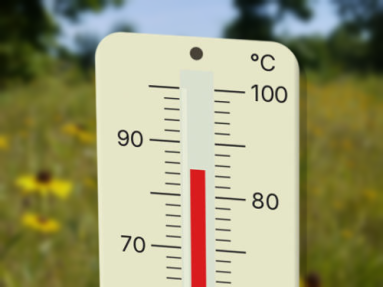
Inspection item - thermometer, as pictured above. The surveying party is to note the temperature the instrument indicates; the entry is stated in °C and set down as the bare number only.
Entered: 85
